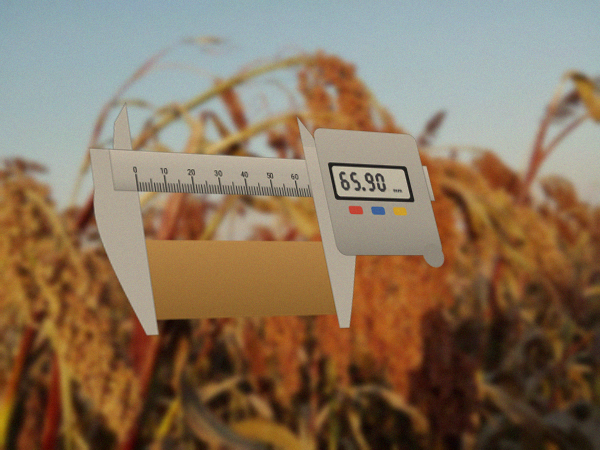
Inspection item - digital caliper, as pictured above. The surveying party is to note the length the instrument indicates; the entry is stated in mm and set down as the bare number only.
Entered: 65.90
